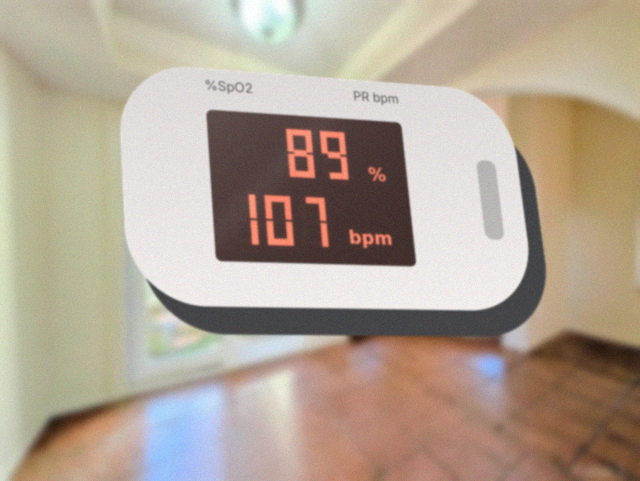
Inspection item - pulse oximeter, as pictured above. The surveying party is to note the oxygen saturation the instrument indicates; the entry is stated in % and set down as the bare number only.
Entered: 89
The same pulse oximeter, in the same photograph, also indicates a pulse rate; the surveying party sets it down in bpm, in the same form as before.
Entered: 107
